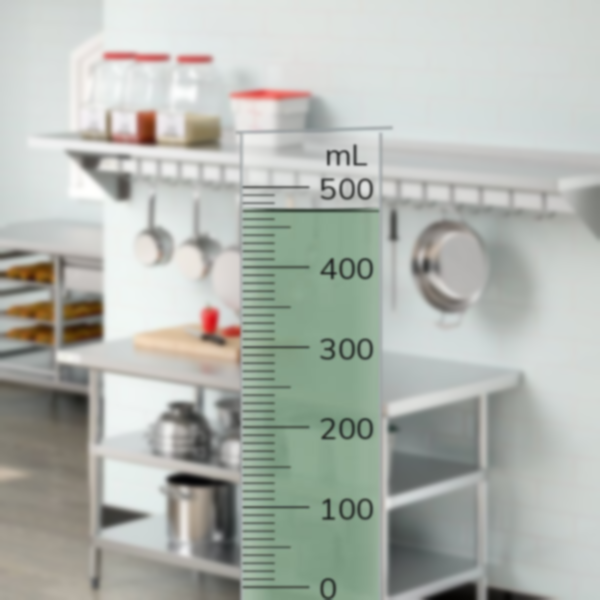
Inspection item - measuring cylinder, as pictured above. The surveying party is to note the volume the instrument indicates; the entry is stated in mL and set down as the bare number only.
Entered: 470
